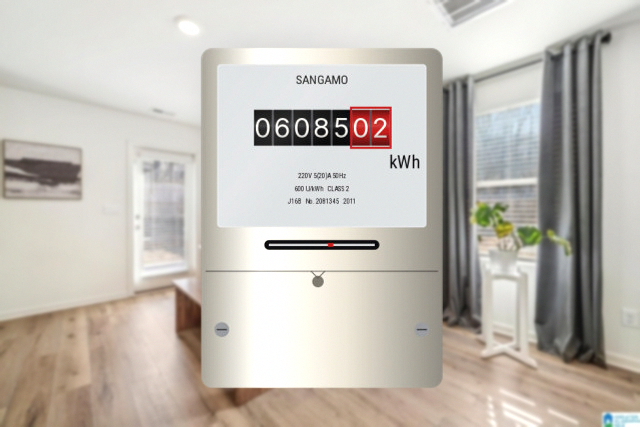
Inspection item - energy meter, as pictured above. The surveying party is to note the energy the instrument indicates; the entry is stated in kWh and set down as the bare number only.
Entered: 6085.02
